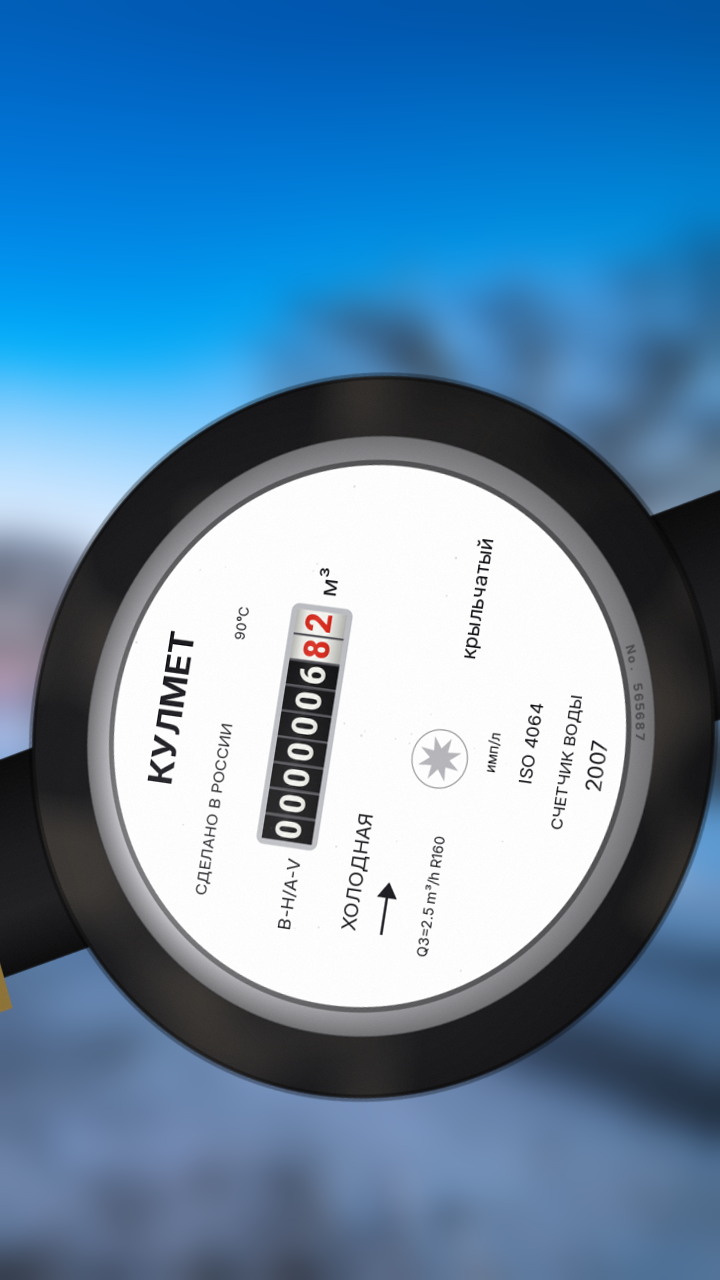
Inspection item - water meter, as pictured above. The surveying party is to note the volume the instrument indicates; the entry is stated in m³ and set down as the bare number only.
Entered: 6.82
